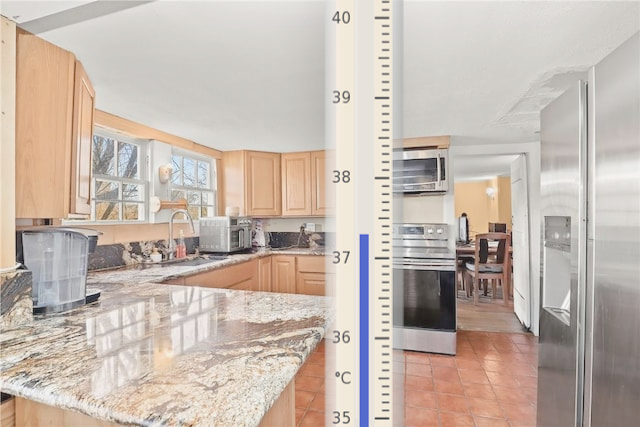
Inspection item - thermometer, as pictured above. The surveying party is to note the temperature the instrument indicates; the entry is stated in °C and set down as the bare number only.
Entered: 37.3
